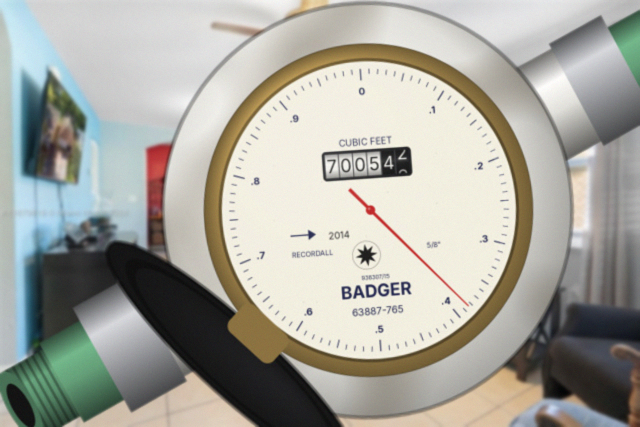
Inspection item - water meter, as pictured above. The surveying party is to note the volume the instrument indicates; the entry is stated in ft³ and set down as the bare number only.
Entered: 700542.38
